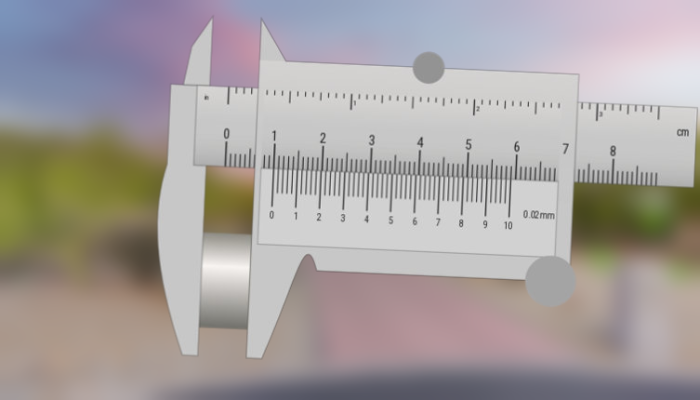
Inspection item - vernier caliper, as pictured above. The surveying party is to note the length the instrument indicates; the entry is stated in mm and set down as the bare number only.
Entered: 10.0
